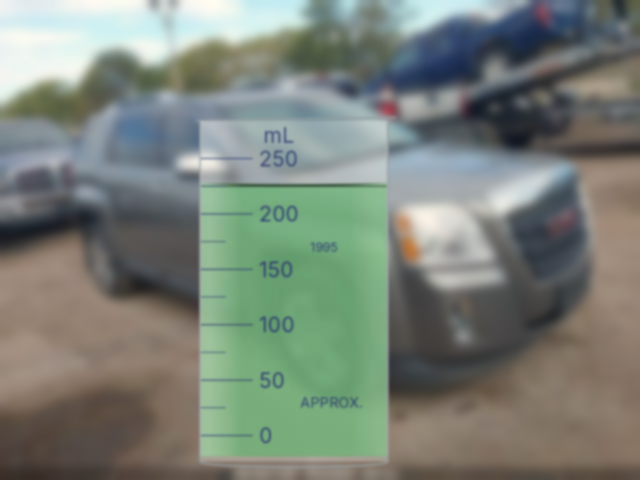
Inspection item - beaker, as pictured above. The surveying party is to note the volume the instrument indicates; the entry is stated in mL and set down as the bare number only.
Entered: 225
